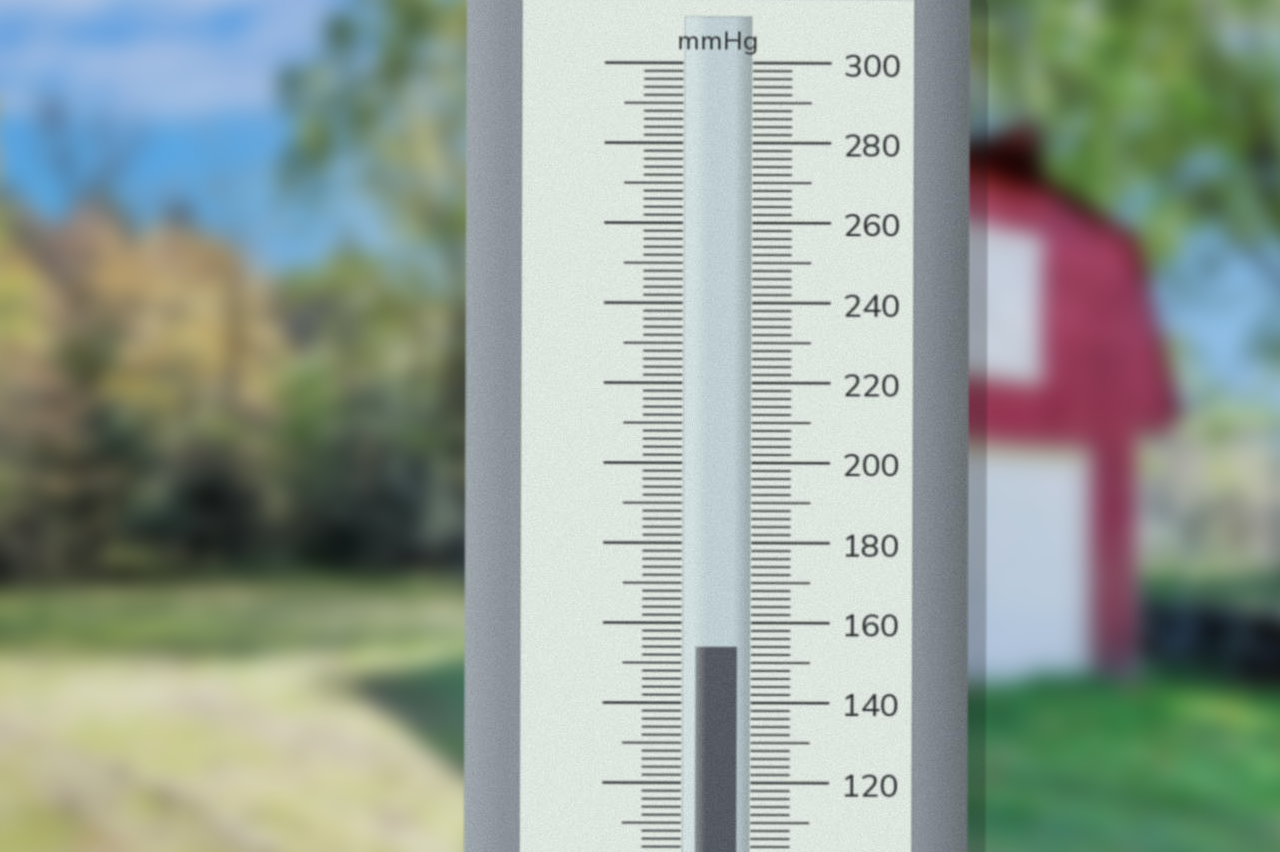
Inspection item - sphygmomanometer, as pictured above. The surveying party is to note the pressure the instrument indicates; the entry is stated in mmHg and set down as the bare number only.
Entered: 154
